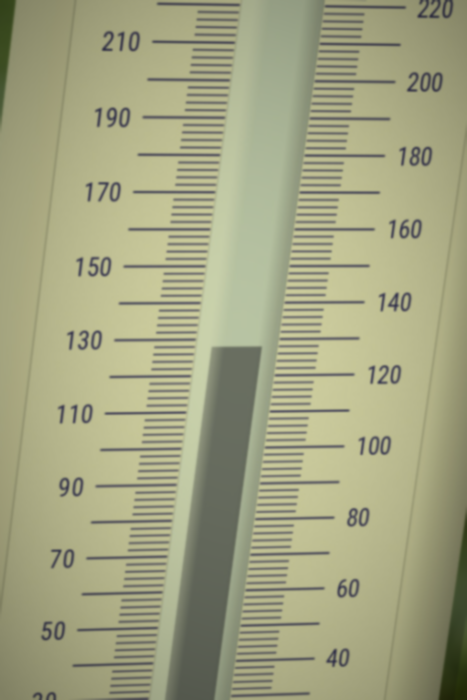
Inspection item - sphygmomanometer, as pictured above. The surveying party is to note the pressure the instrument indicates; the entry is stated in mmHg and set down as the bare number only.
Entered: 128
